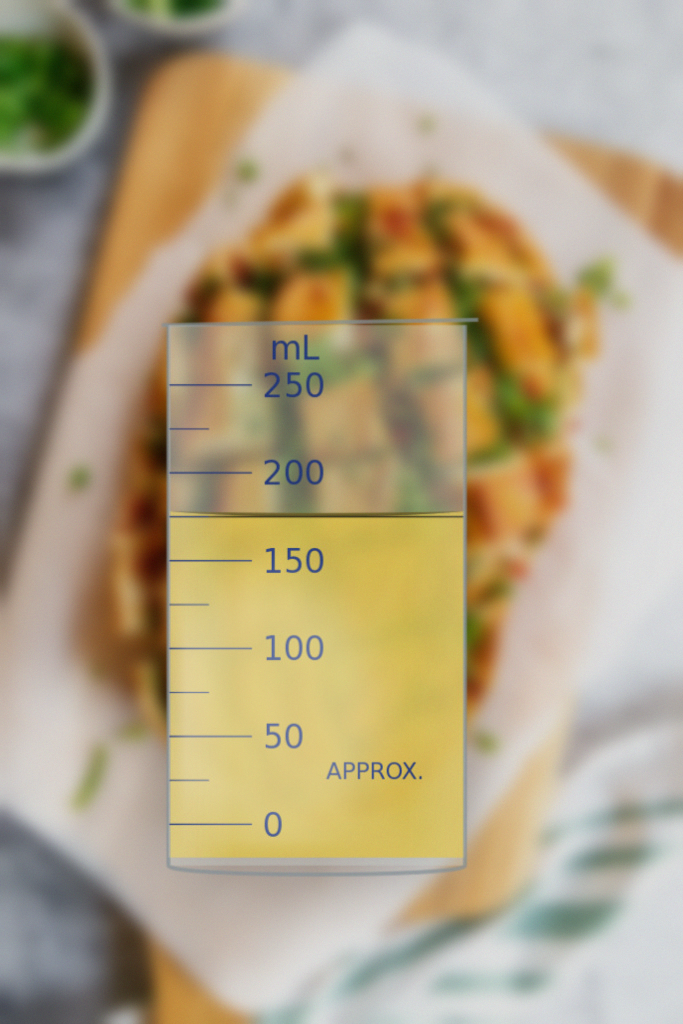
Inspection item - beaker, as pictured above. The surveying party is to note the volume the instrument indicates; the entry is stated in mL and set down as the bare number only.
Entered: 175
